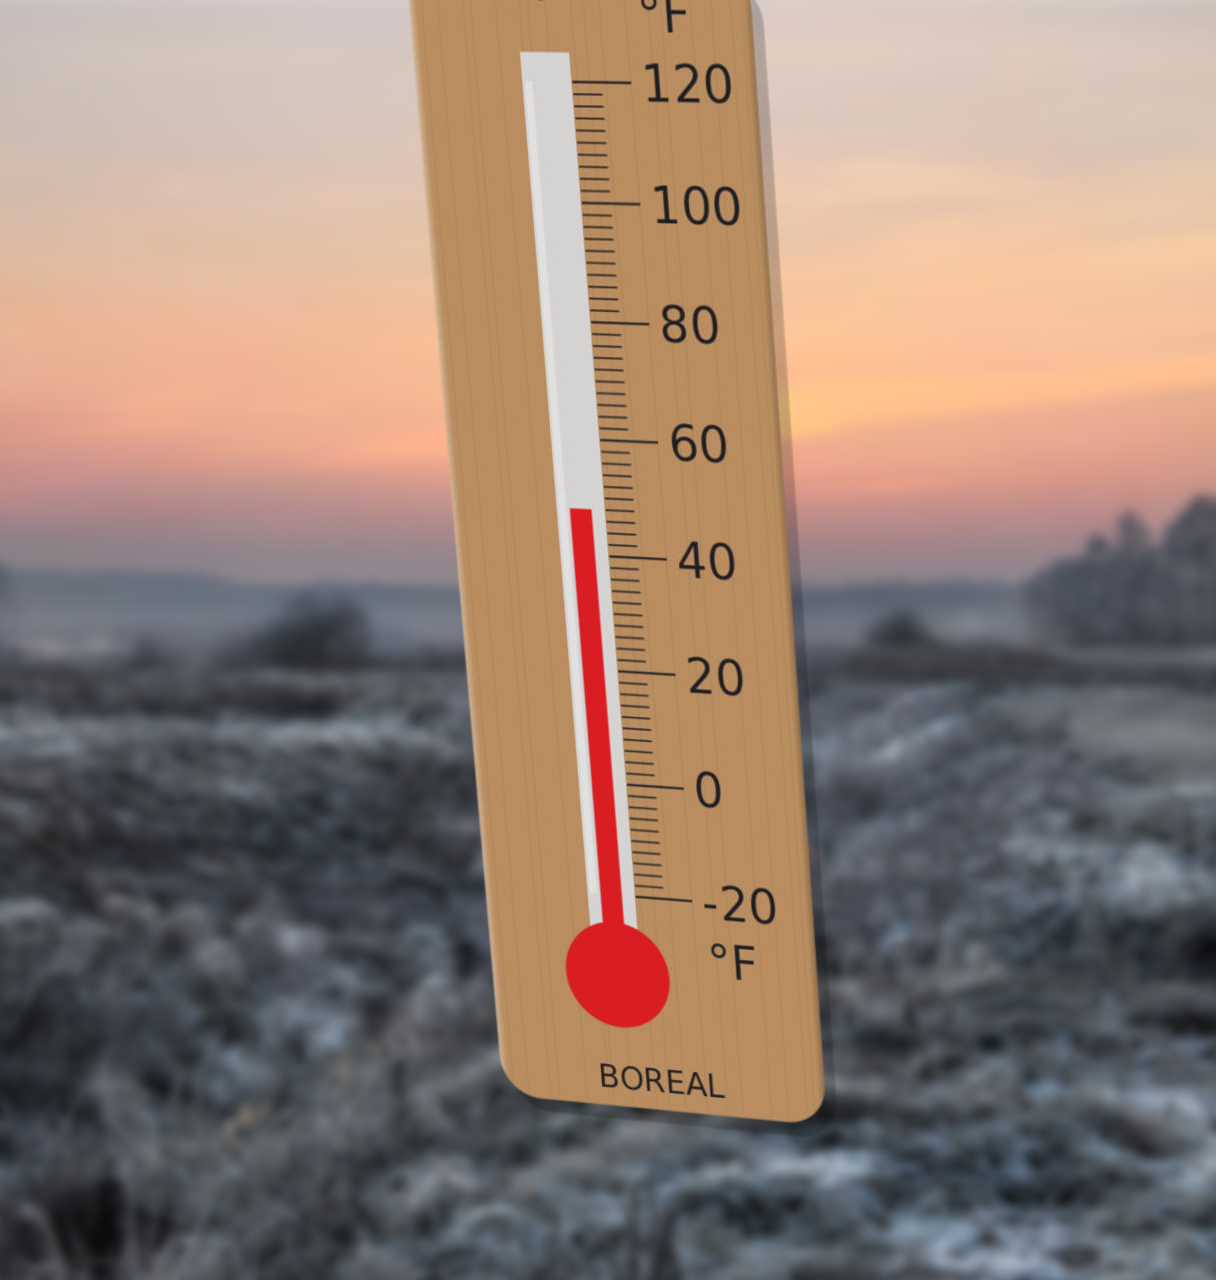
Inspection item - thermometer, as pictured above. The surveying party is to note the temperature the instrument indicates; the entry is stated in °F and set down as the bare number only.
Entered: 48
